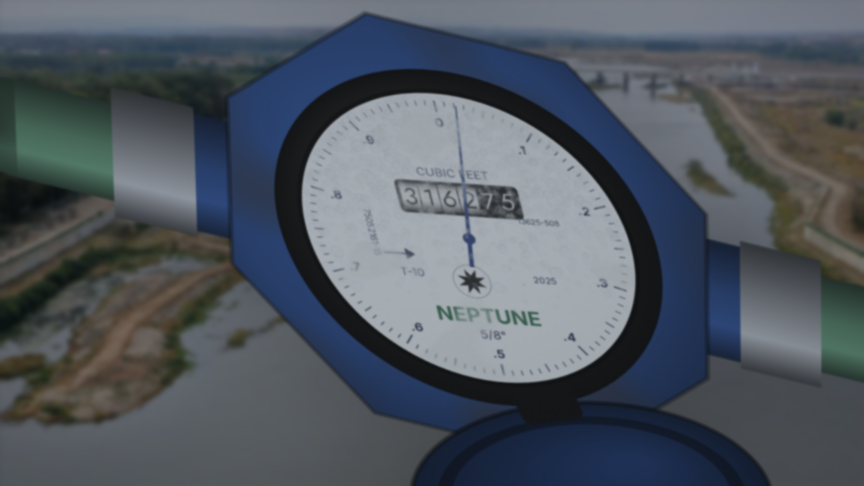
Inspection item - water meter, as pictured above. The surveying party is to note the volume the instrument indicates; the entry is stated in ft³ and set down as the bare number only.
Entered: 316275.02
